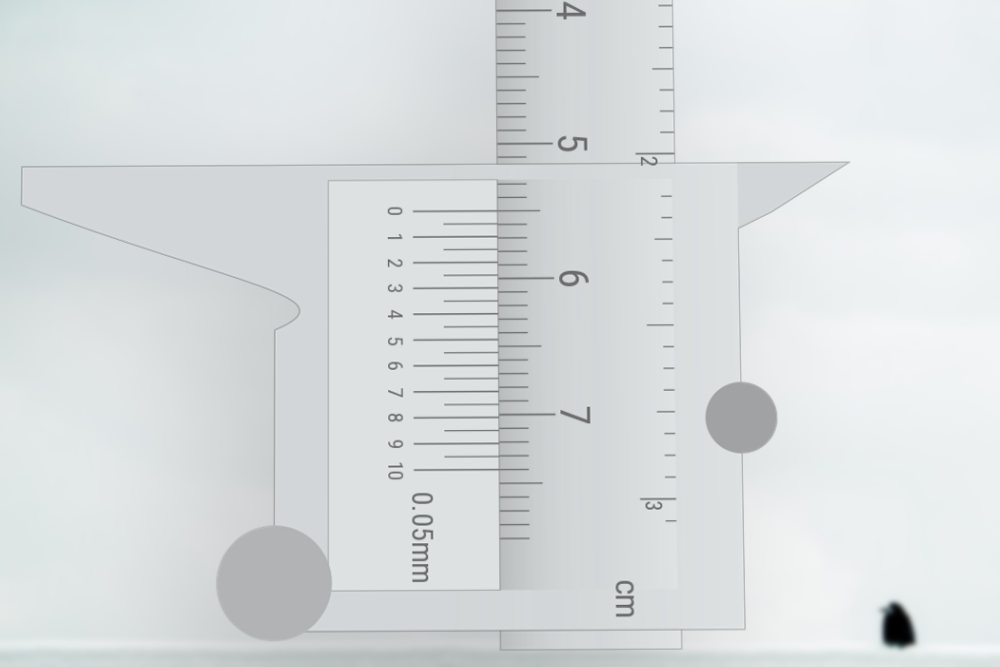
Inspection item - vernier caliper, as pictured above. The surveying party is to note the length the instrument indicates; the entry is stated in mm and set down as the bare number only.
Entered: 55.0
